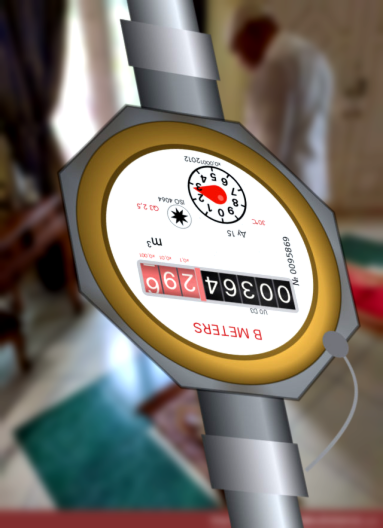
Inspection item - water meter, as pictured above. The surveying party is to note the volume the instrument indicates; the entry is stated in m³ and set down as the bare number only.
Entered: 364.2962
